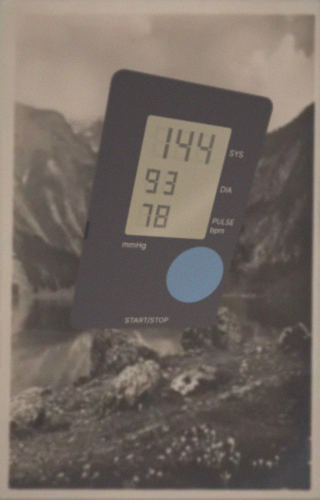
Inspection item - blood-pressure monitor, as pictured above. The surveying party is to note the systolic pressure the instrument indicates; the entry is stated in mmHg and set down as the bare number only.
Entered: 144
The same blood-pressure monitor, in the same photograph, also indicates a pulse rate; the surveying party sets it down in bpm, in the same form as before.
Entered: 78
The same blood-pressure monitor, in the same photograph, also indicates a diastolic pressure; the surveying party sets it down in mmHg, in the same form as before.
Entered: 93
